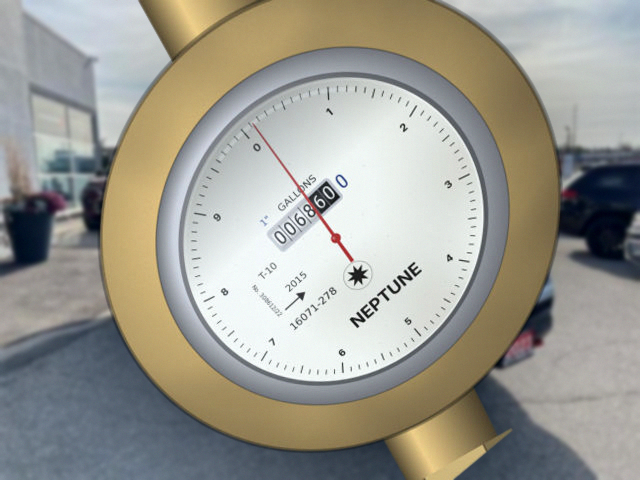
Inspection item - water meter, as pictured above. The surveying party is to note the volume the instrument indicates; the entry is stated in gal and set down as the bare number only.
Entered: 68600.1
